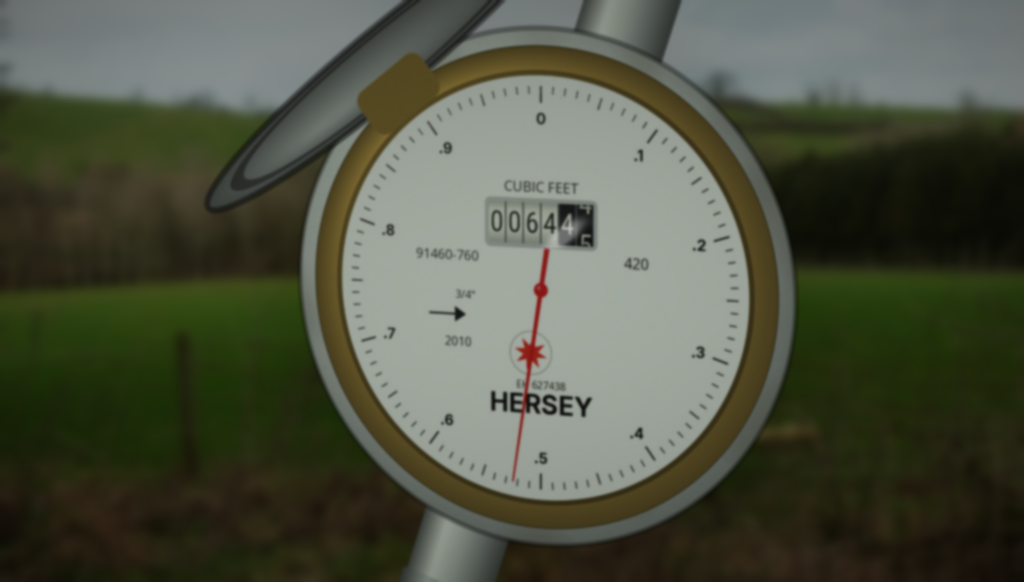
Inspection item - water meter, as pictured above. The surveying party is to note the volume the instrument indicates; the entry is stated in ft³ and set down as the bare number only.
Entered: 6444.52
